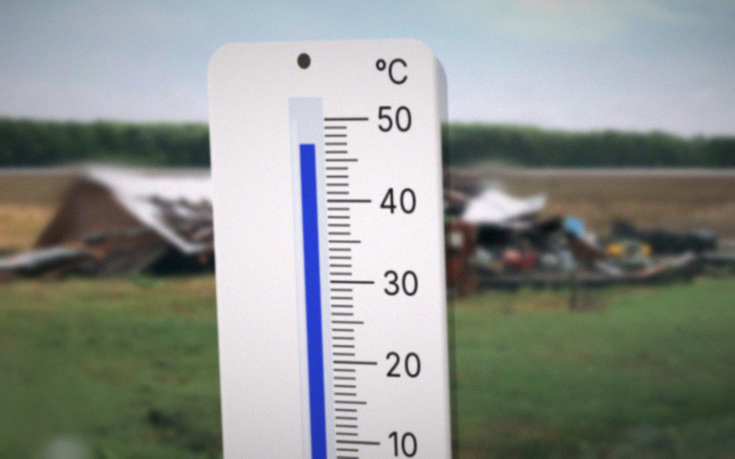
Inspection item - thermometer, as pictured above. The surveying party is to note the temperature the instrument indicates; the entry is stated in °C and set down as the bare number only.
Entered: 47
